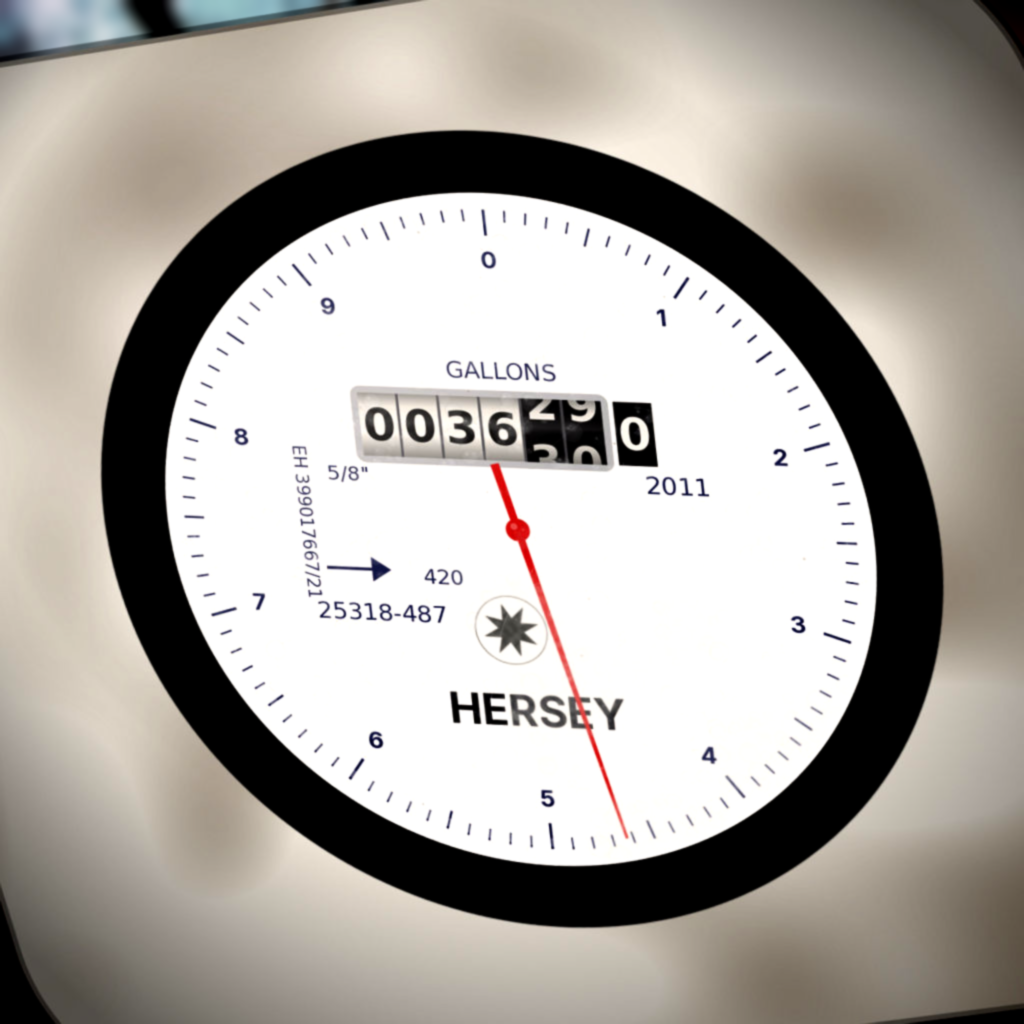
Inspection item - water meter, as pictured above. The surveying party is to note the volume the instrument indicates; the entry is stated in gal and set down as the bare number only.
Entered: 36294.6
